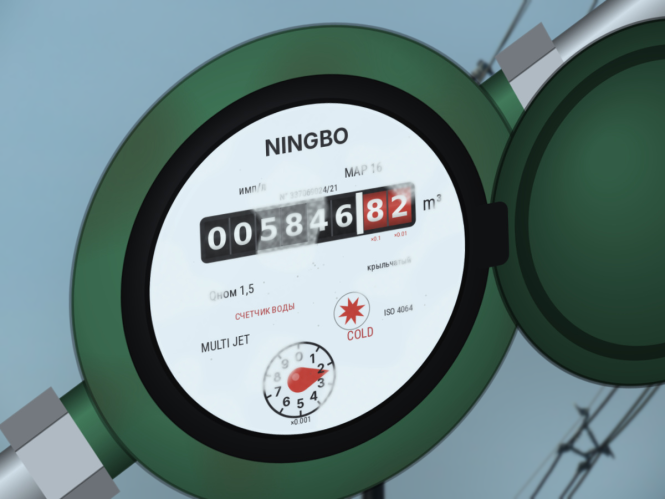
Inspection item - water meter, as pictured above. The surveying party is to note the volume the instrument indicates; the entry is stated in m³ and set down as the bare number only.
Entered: 5846.822
